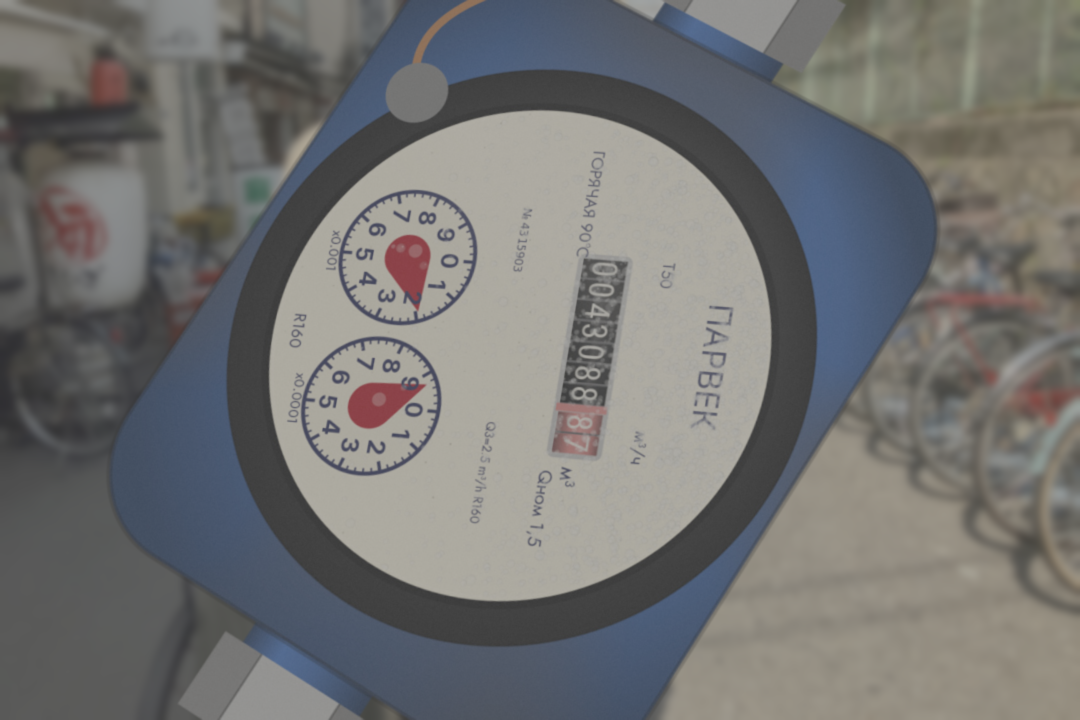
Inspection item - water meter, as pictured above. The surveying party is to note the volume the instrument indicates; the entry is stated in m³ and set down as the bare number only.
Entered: 43088.8719
